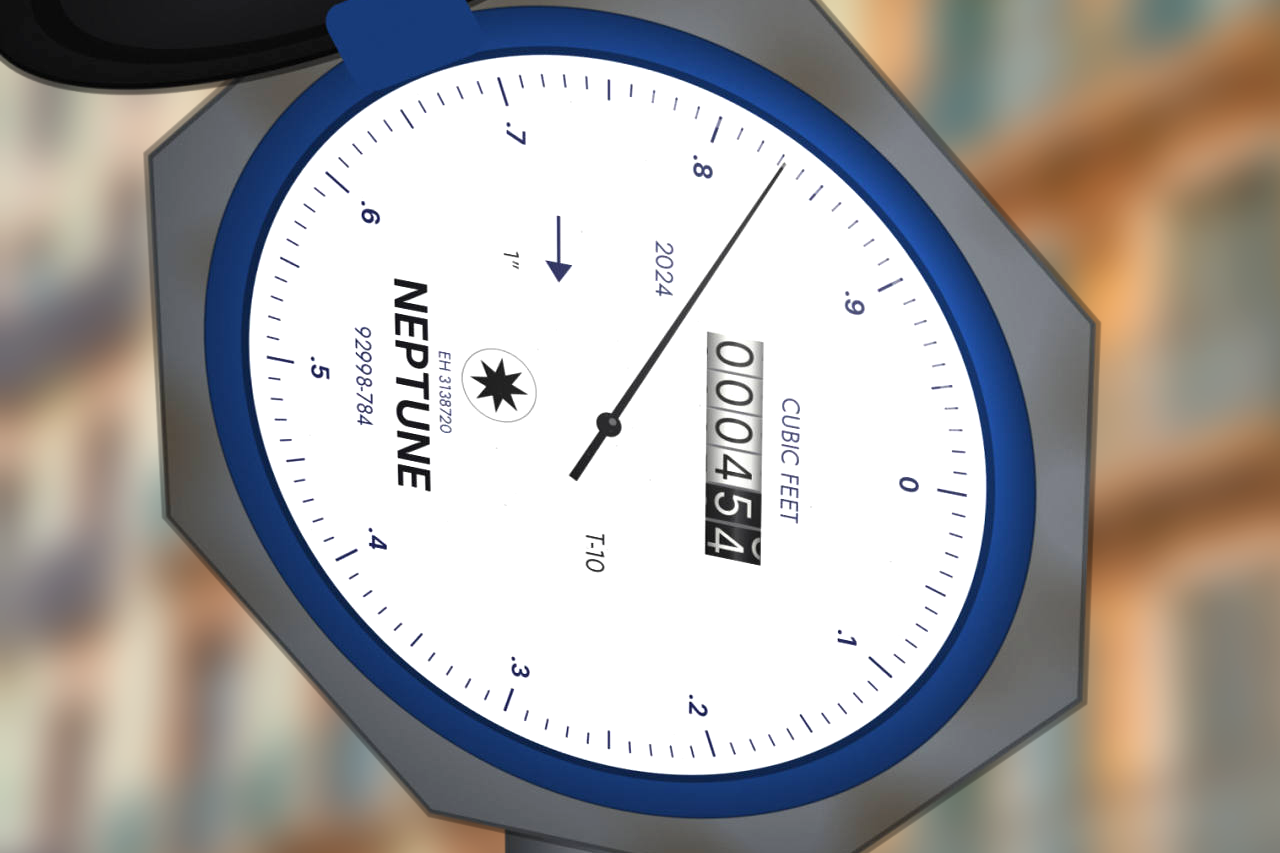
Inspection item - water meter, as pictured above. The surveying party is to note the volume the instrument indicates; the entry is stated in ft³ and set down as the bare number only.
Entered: 453.83
